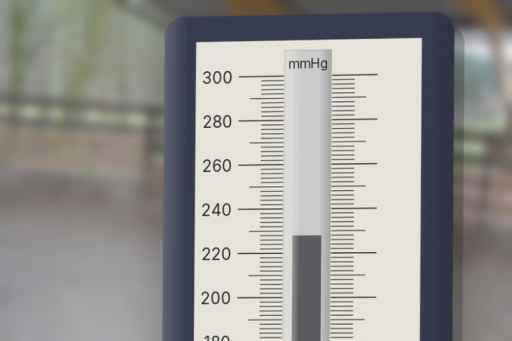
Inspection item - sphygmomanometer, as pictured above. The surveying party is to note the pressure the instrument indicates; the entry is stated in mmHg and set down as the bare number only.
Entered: 228
